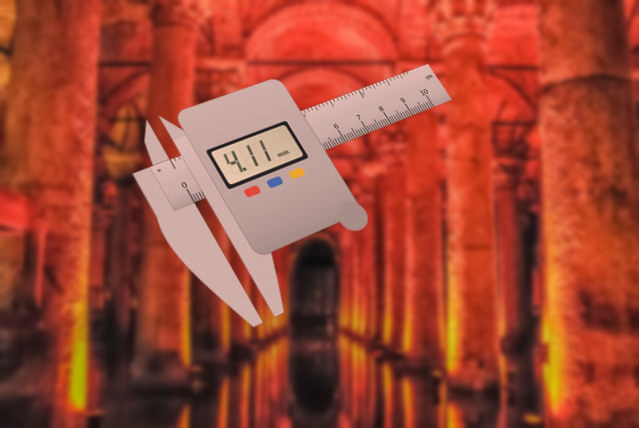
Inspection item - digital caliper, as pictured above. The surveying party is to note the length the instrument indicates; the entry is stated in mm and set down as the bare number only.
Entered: 4.11
